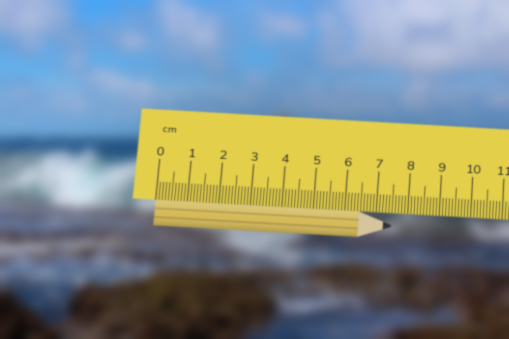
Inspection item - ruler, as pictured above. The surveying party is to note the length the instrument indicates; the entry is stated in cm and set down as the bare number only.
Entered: 7.5
